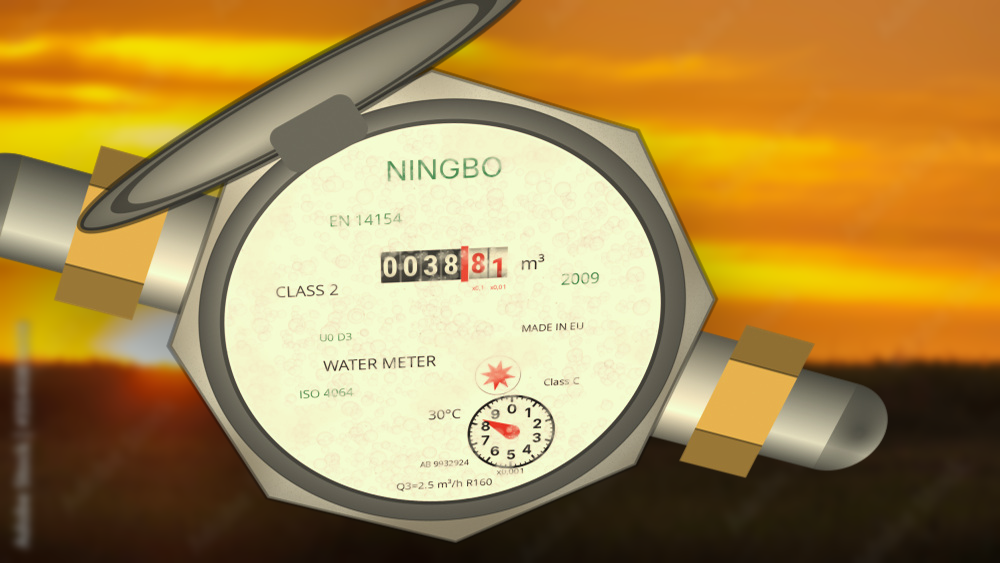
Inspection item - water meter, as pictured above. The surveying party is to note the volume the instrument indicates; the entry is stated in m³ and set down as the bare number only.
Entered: 38.808
